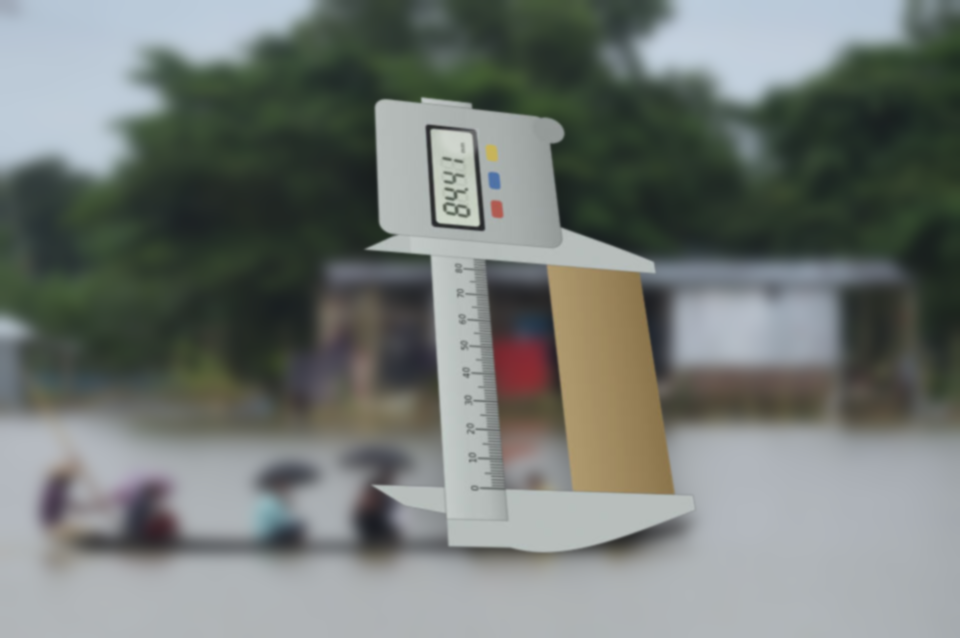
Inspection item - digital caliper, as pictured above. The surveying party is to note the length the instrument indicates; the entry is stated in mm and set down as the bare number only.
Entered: 84.41
